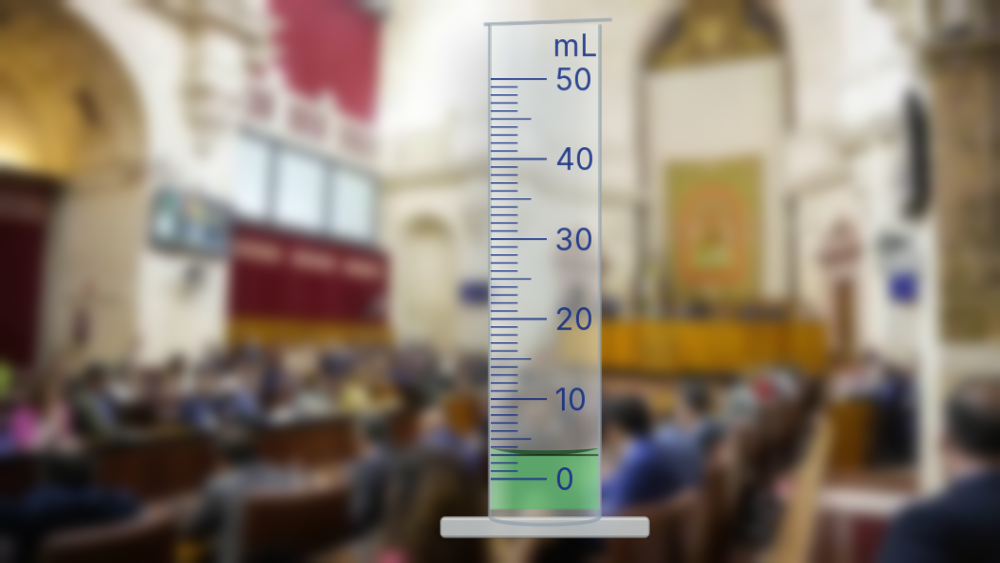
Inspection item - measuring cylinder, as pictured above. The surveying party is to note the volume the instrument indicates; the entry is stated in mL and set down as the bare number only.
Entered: 3
